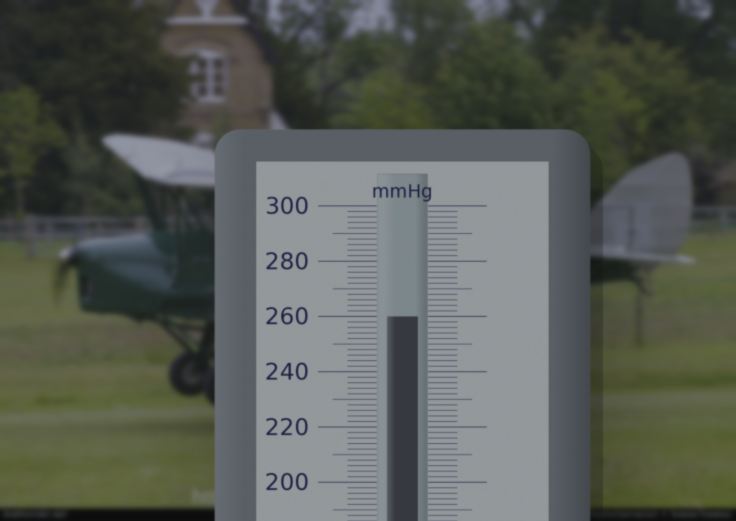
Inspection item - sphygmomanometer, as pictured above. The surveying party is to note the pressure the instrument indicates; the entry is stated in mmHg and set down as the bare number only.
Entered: 260
